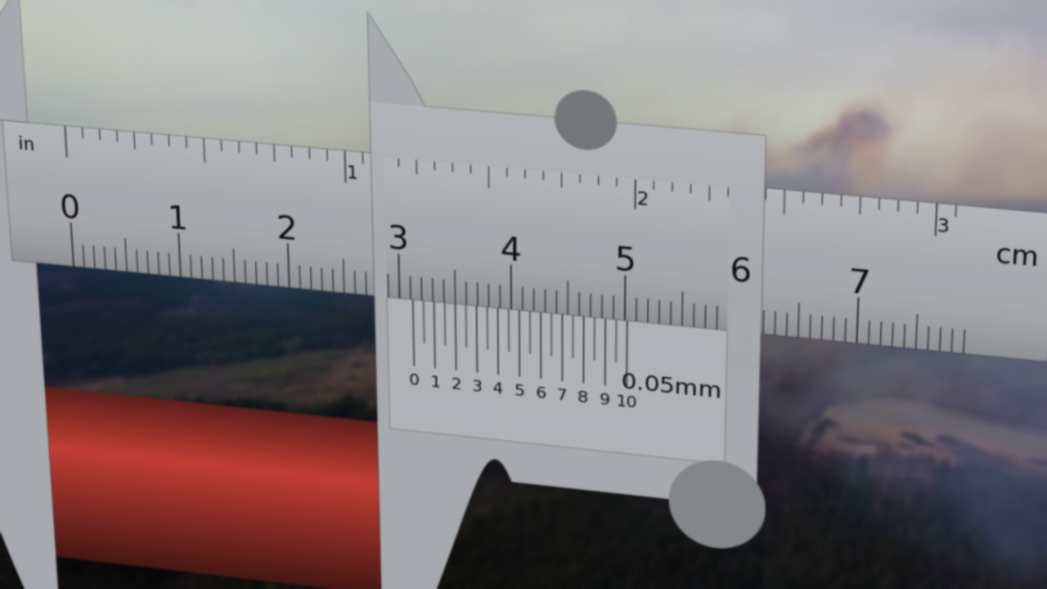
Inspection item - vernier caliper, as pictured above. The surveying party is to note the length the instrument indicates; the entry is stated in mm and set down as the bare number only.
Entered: 31.2
